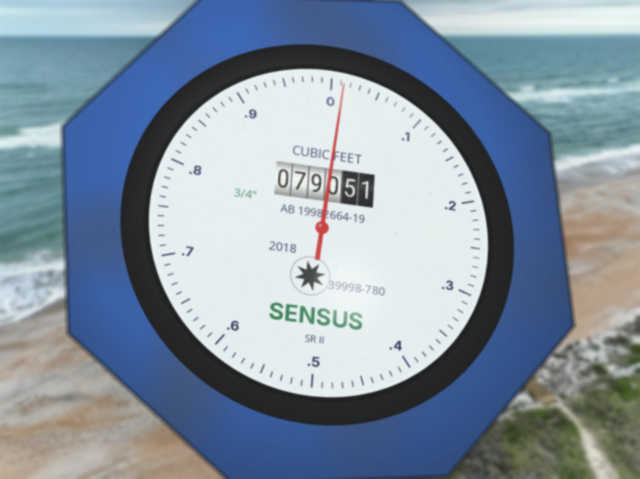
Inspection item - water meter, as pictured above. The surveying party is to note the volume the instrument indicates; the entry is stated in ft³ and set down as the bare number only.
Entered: 79051.01
